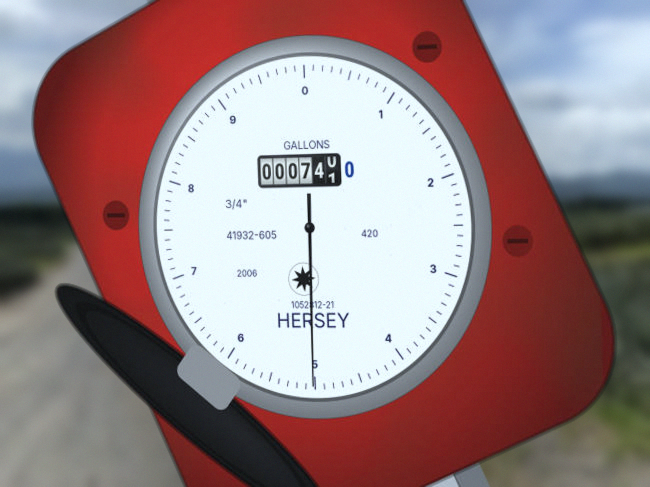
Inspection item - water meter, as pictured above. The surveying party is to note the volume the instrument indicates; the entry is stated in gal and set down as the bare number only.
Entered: 7405.0
